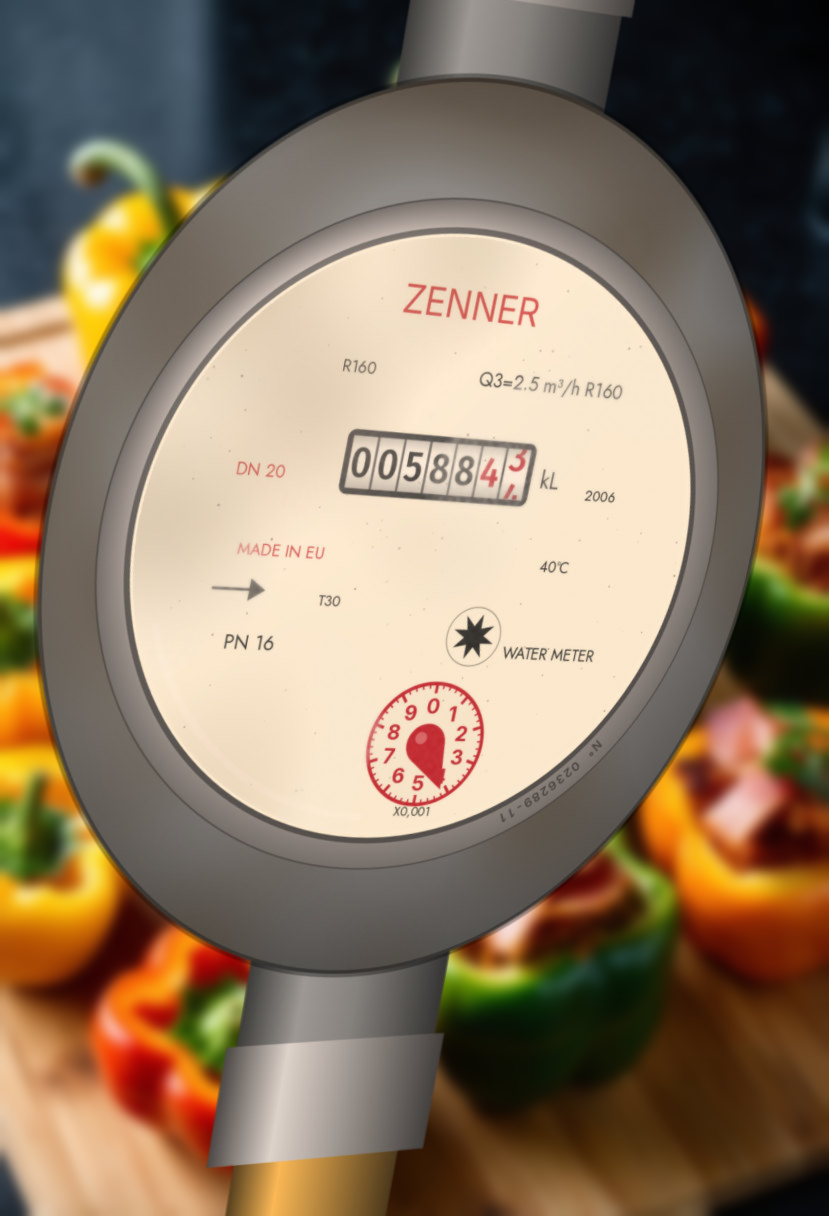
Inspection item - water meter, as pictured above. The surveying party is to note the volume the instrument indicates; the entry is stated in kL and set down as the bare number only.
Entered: 588.434
